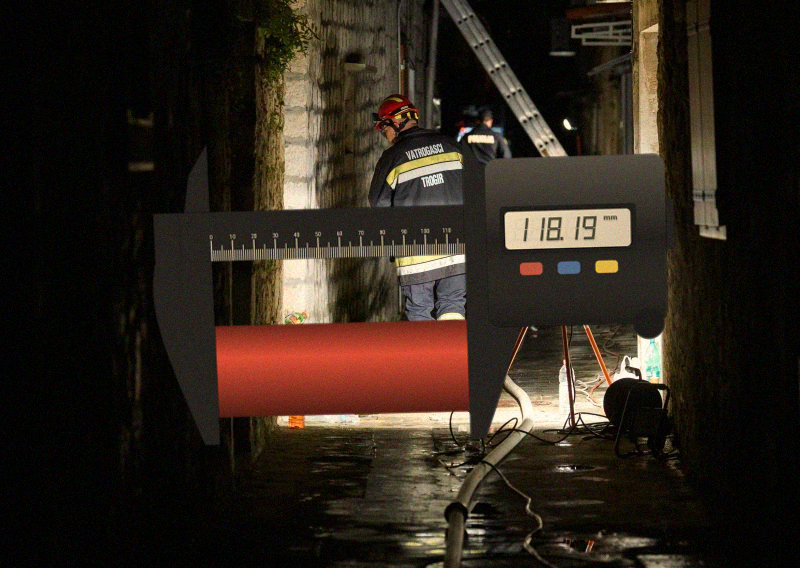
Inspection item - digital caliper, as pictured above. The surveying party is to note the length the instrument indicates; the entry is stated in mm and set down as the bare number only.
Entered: 118.19
